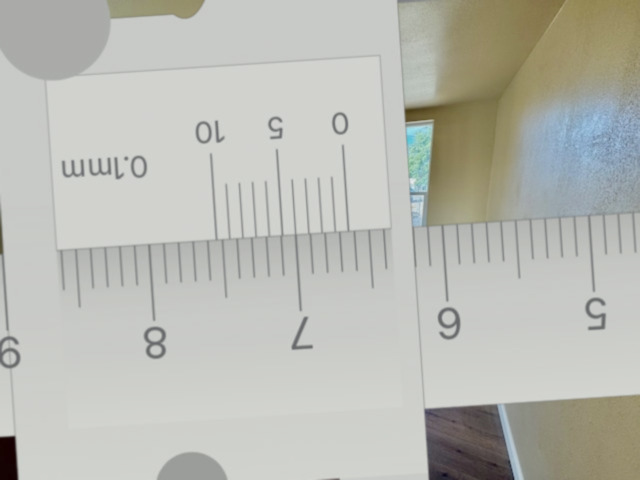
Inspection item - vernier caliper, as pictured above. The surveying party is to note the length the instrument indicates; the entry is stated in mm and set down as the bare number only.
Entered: 66.4
